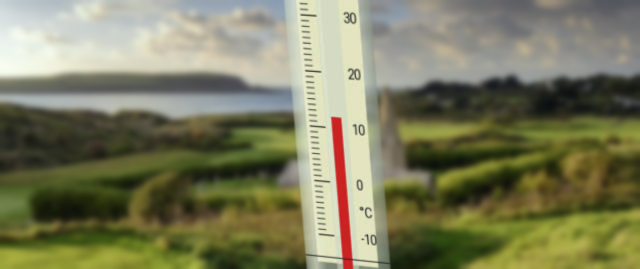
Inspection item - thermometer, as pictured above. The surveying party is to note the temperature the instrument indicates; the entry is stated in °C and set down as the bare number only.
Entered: 12
